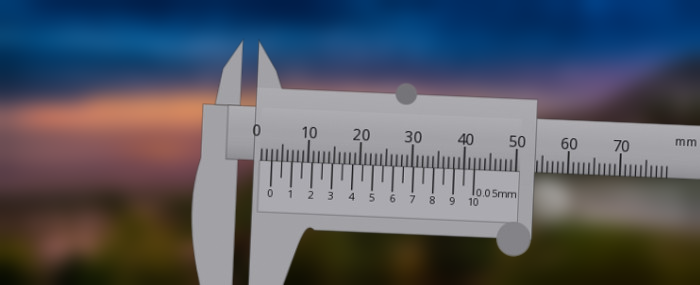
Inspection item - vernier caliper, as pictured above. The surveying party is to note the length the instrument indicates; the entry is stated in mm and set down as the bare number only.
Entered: 3.0
